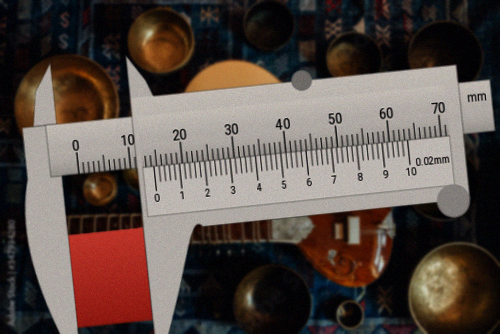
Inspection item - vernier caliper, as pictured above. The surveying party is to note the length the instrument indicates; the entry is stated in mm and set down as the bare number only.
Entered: 14.5
